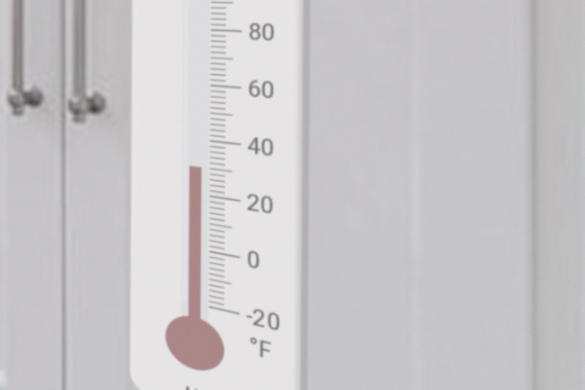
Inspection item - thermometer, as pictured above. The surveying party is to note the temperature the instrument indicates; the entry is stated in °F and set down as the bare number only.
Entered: 30
